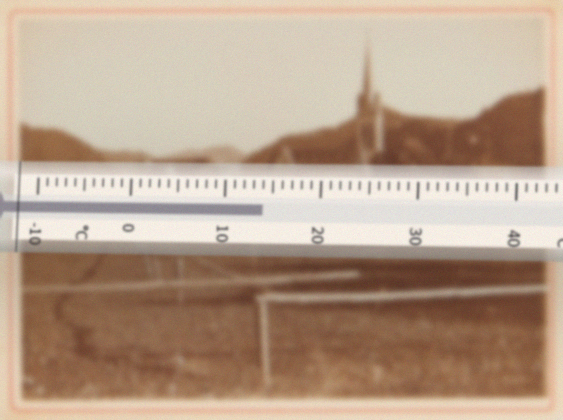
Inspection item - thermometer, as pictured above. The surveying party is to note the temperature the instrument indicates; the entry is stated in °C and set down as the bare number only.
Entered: 14
